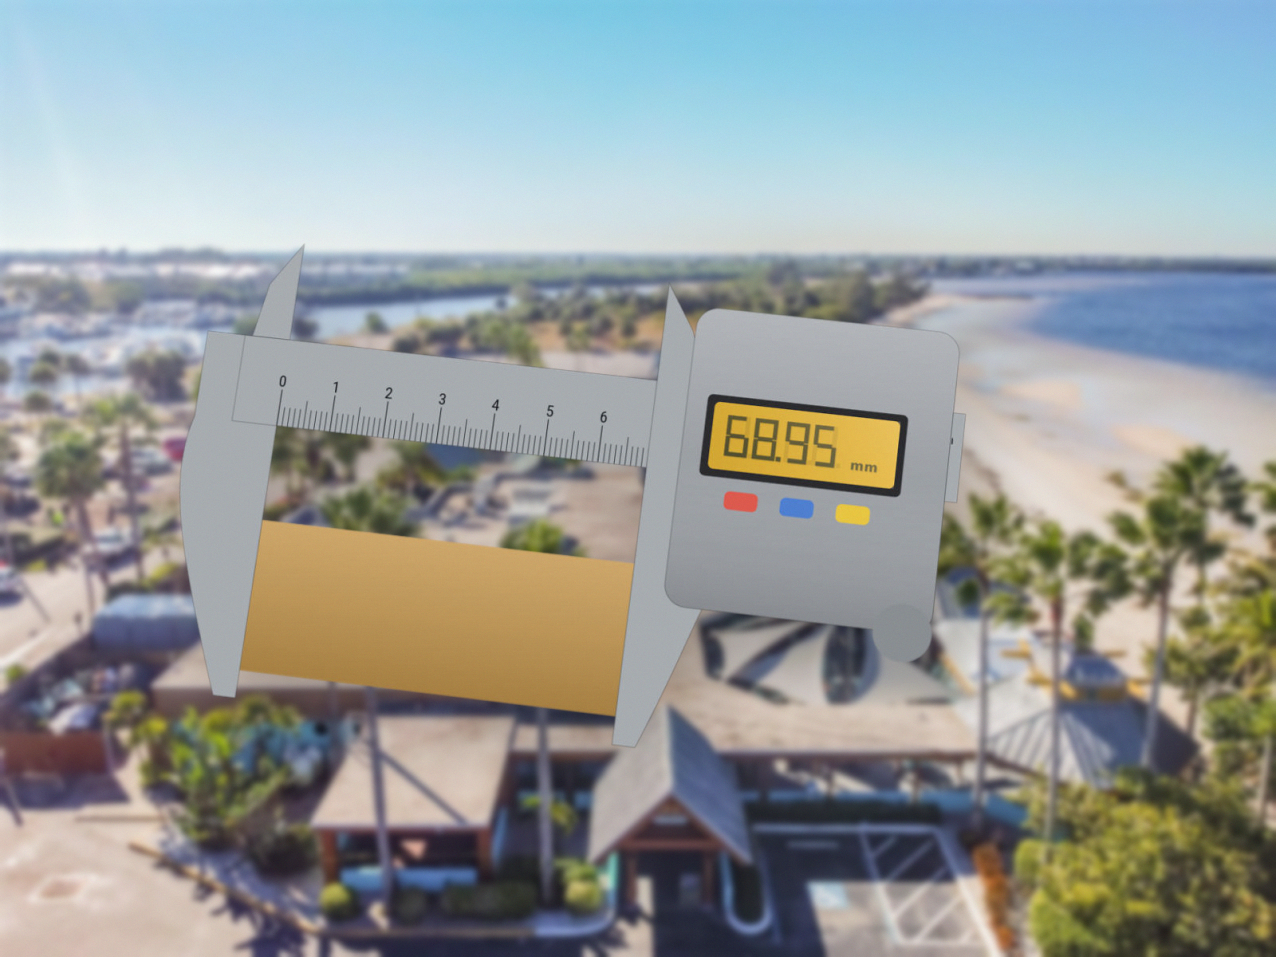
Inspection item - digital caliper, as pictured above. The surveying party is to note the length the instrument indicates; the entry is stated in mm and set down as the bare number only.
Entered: 68.95
